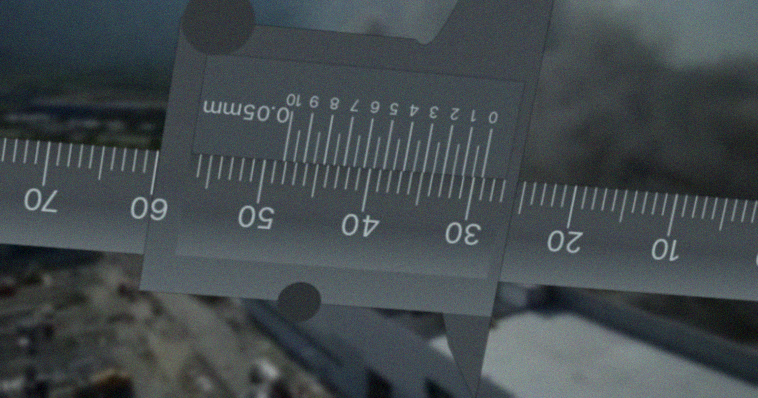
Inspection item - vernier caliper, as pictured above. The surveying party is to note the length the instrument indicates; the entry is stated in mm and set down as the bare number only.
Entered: 29.2
